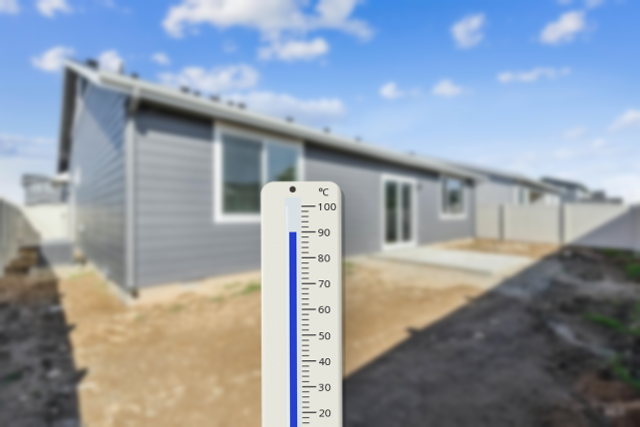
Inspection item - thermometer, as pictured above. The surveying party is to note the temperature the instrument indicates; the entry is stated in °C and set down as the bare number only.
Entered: 90
